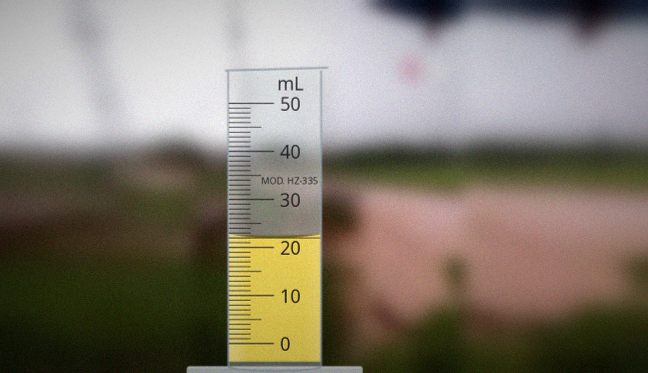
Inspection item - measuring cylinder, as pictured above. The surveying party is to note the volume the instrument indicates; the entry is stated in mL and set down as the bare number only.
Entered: 22
